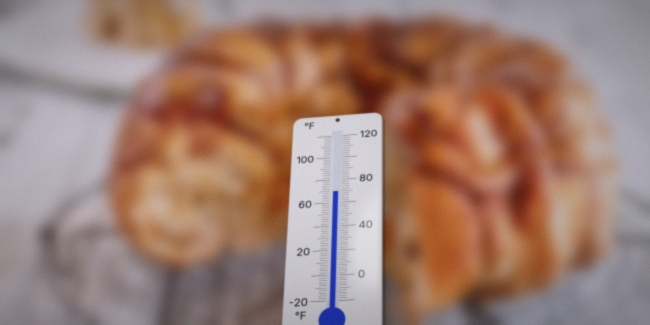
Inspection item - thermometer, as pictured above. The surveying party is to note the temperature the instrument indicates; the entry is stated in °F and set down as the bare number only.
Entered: 70
